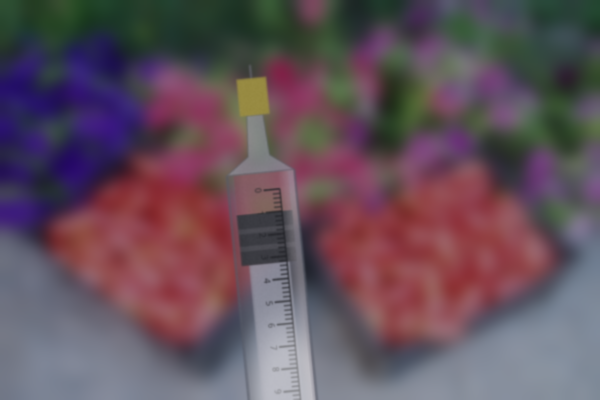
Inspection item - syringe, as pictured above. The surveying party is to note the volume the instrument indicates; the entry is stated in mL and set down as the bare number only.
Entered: 1
